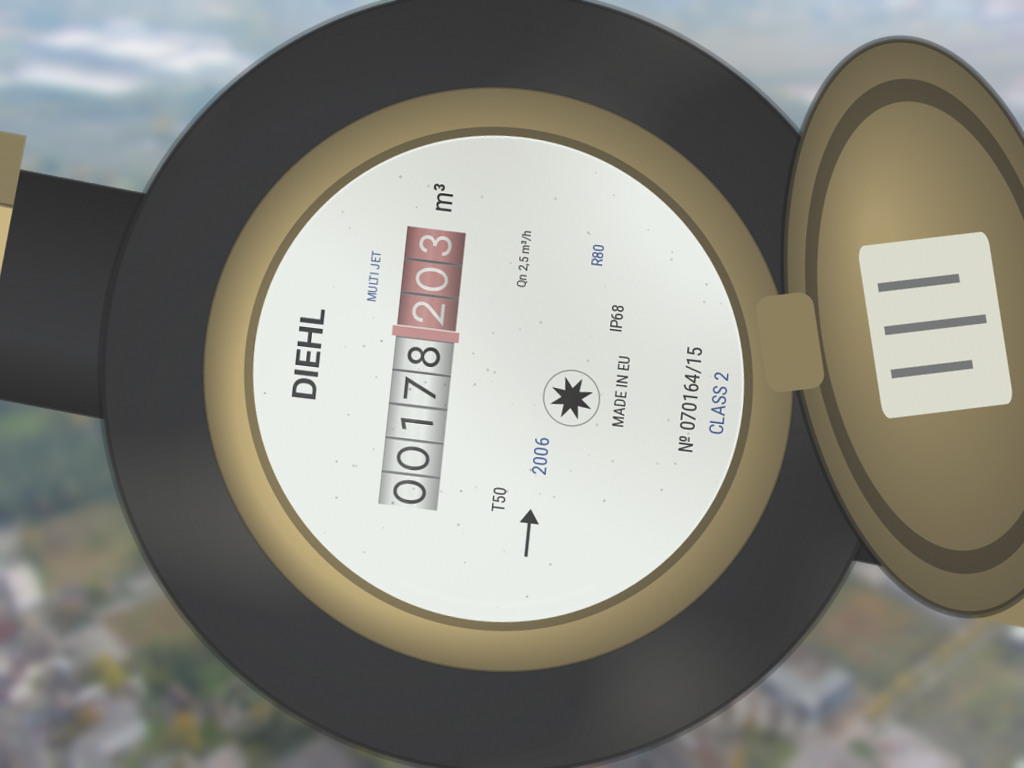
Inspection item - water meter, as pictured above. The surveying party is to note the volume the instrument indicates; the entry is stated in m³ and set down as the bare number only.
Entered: 178.203
